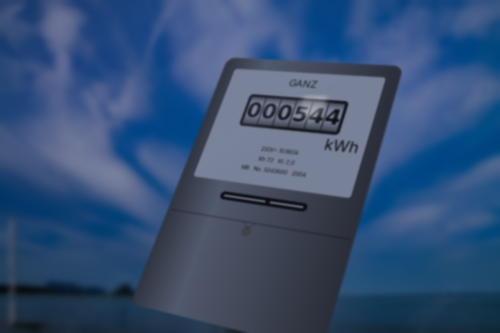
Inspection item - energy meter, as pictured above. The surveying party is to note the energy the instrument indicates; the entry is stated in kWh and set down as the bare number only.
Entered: 544
